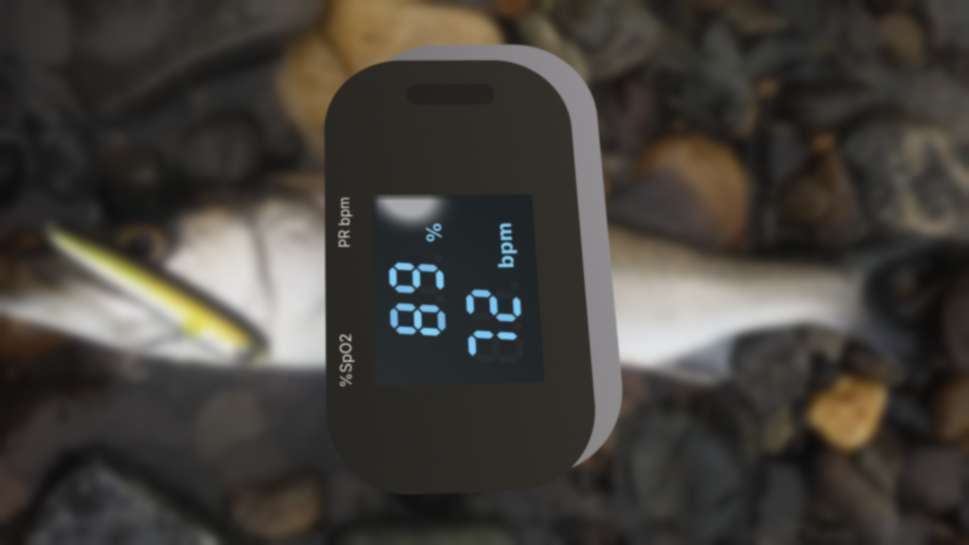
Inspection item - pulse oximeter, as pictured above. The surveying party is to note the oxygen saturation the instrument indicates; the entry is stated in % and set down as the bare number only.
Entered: 89
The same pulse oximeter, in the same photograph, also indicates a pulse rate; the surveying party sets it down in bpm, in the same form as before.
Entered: 72
